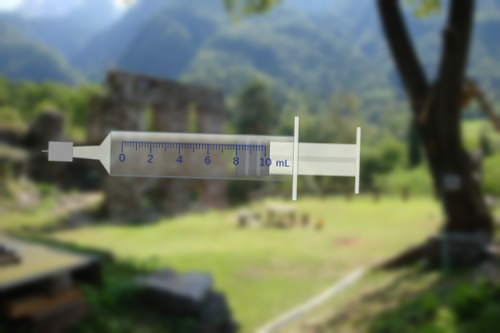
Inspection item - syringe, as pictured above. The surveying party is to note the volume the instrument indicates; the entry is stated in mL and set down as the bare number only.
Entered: 8
